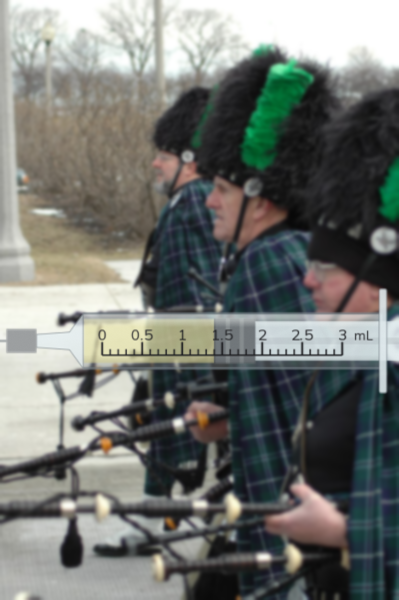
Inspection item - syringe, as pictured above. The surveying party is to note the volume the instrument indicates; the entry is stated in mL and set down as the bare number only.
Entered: 1.4
